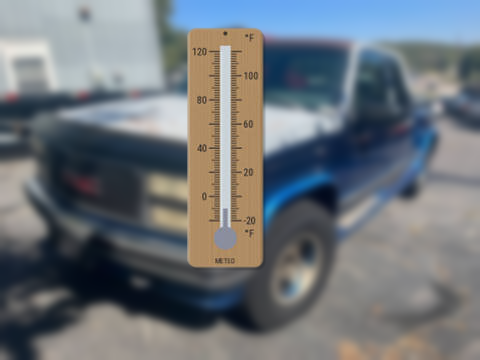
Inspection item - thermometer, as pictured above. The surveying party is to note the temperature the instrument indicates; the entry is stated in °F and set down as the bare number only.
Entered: -10
